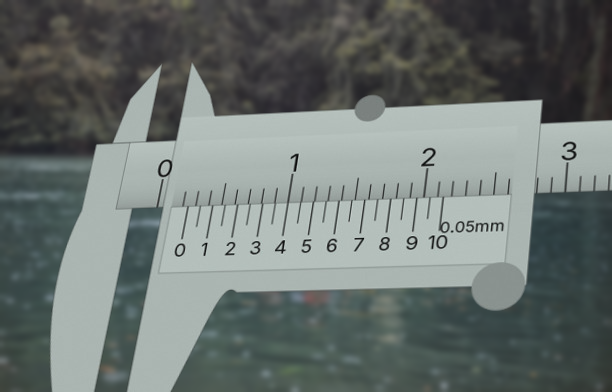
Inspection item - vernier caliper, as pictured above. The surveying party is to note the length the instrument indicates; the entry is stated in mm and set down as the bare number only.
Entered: 2.4
